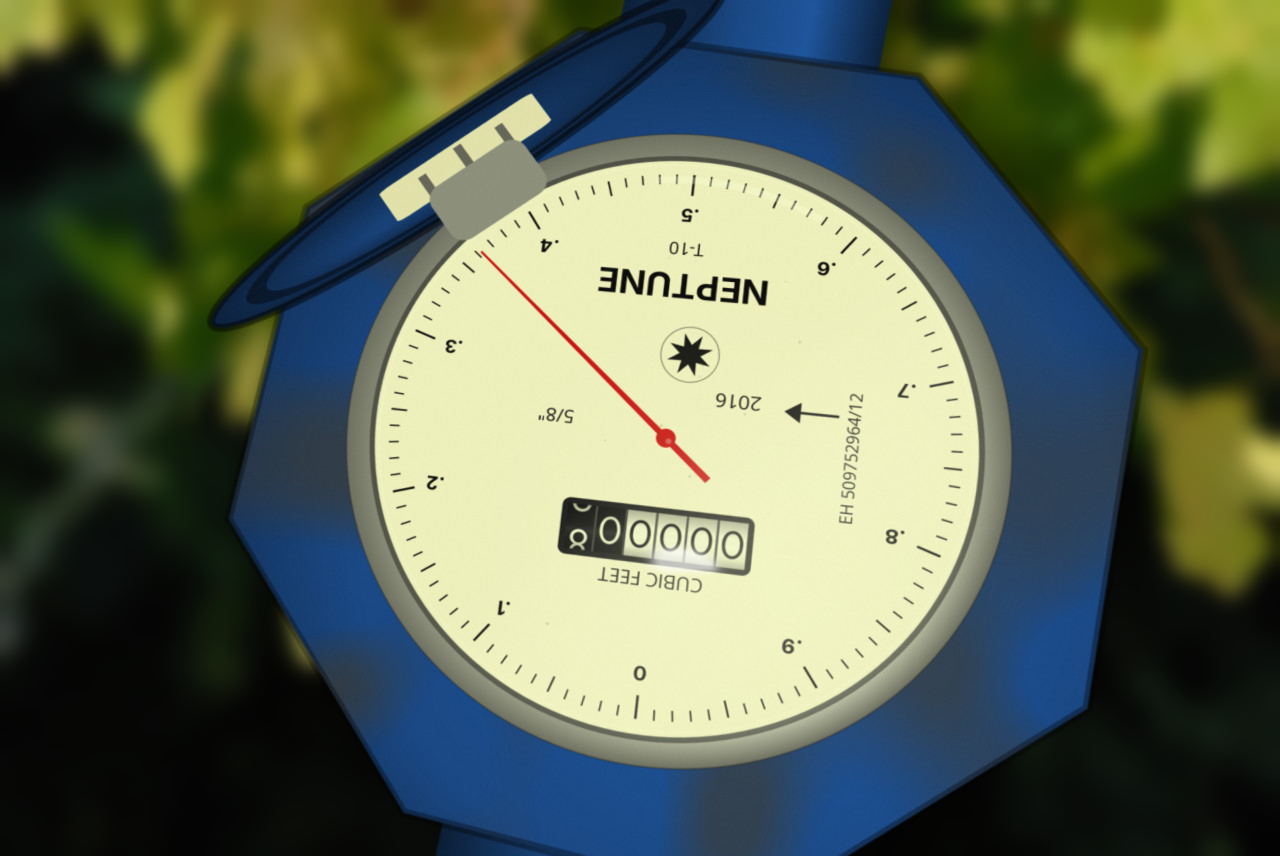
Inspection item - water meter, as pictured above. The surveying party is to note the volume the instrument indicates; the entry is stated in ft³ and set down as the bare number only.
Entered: 8.36
